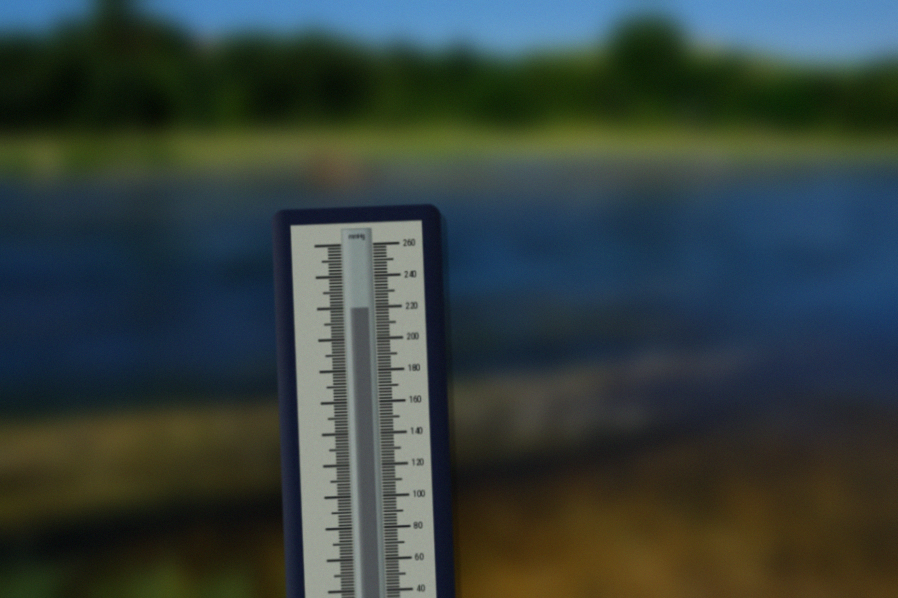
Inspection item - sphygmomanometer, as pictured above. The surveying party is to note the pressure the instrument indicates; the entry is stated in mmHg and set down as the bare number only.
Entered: 220
